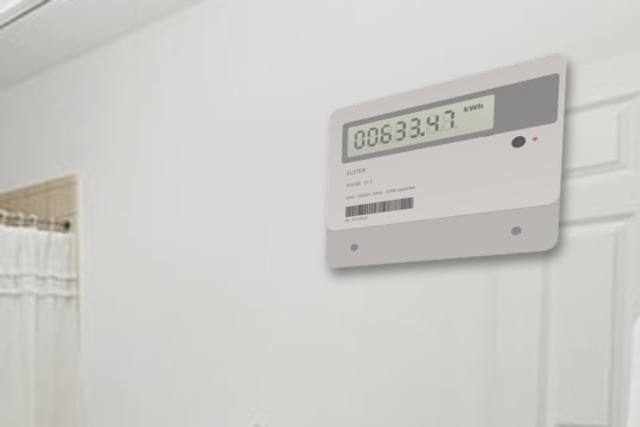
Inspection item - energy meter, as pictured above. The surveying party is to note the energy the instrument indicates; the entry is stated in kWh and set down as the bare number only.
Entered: 633.47
